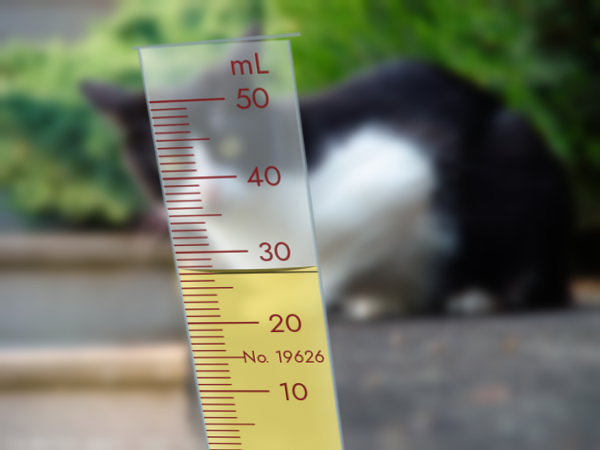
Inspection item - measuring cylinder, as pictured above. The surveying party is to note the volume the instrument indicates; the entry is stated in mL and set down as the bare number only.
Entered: 27
